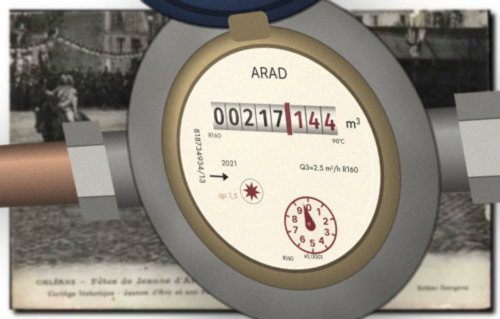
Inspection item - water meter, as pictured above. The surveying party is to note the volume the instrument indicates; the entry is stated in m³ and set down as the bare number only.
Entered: 217.1439
